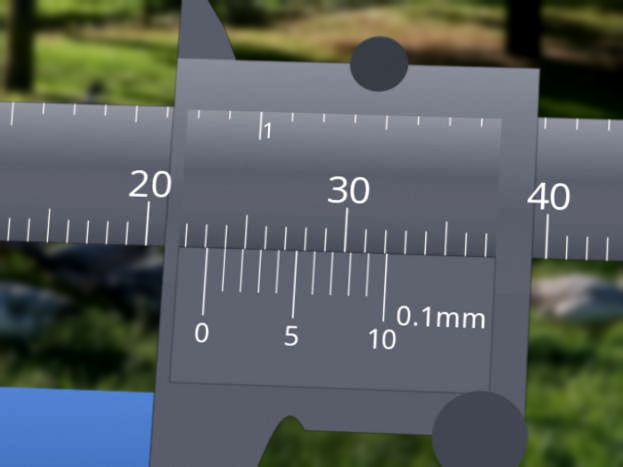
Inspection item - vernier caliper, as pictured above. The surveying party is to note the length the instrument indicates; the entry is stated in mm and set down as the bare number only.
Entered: 23.1
